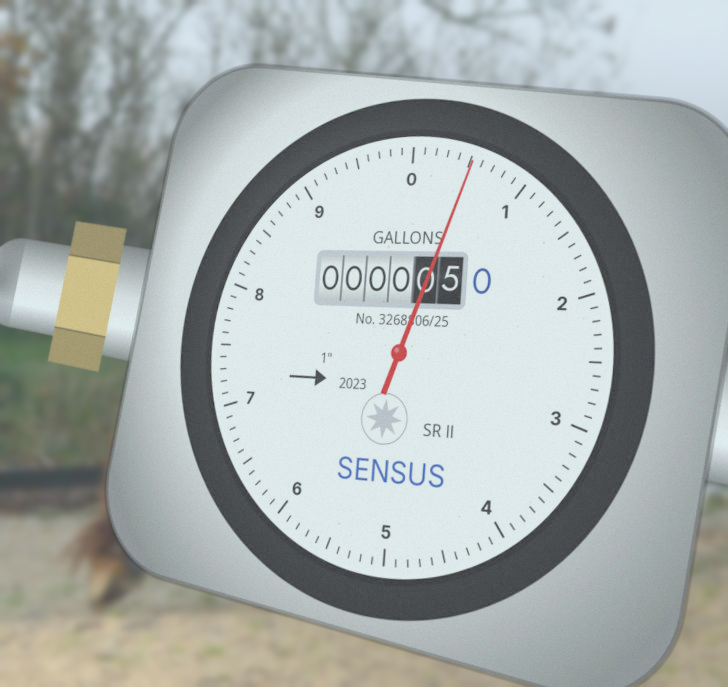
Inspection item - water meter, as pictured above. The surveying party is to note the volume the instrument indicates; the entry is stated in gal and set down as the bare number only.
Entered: 50.5
